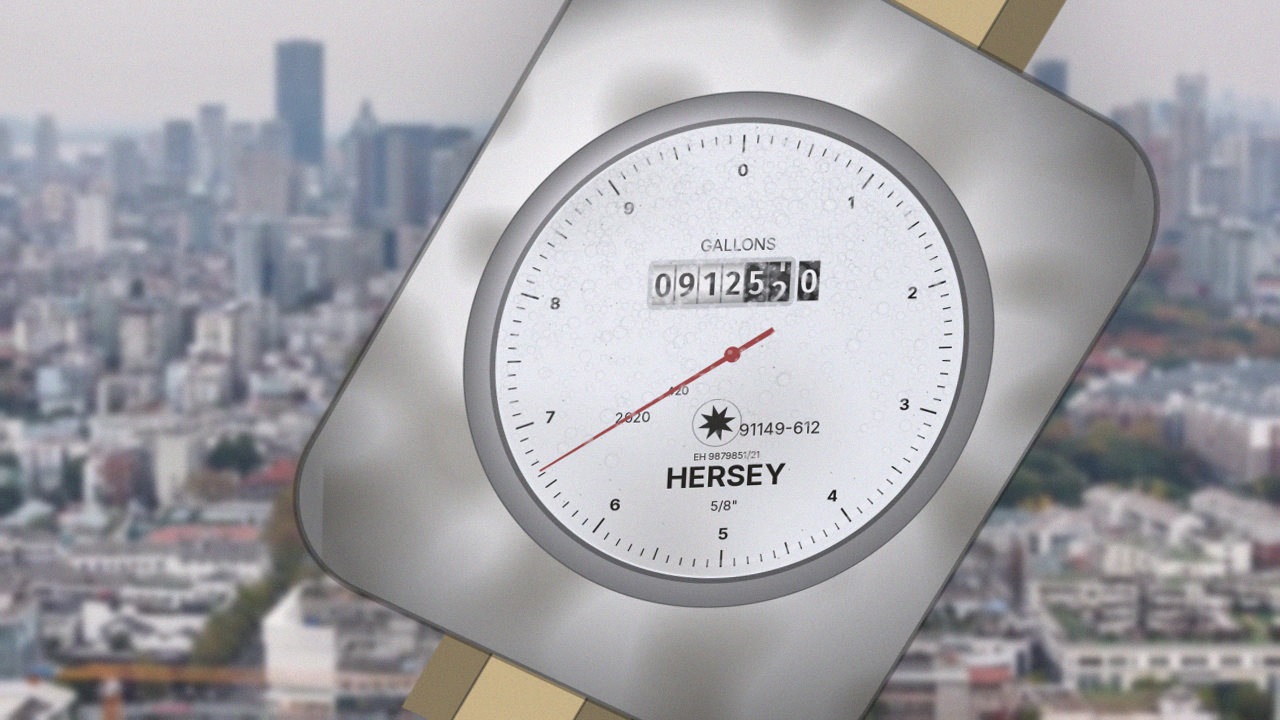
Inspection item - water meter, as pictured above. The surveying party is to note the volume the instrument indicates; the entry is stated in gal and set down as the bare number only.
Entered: 912516.6
